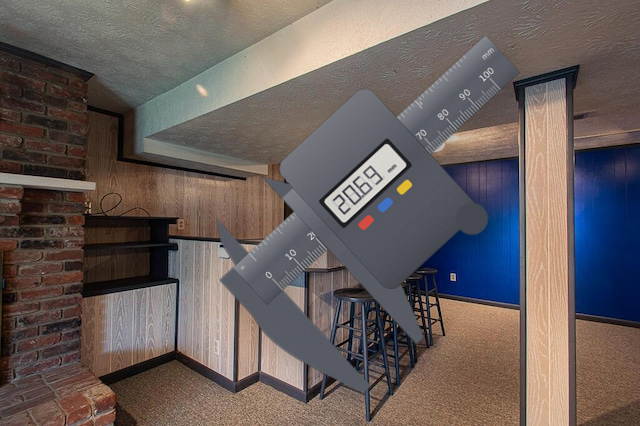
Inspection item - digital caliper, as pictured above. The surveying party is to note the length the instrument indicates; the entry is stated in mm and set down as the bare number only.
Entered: 20.69
